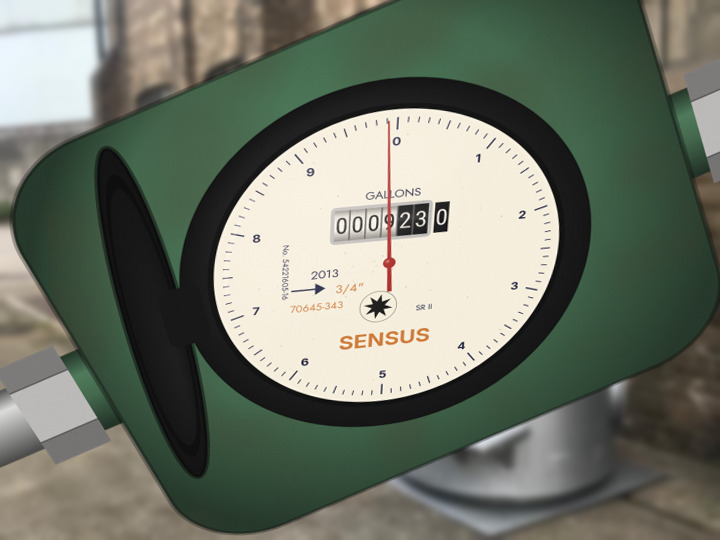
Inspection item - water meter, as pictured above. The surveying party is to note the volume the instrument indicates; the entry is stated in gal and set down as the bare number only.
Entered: 9229.9
